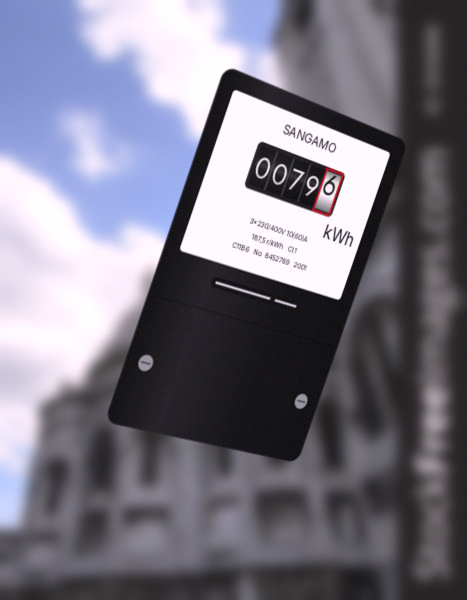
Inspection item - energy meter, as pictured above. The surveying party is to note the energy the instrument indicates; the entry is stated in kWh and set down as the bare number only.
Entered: 79.6
